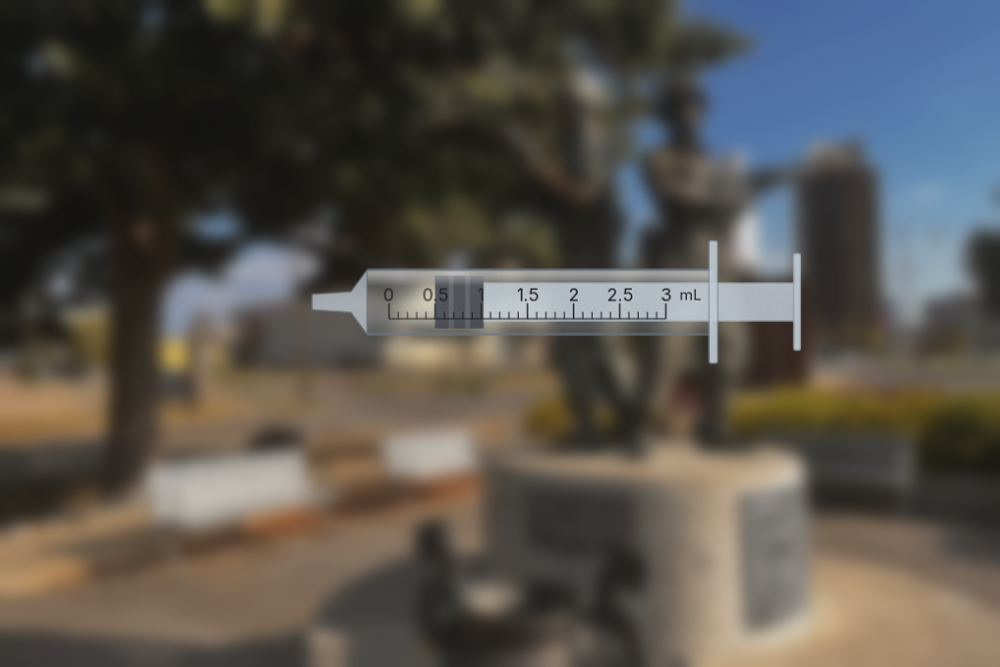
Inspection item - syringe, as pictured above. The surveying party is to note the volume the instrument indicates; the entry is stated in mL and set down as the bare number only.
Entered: 0.5
